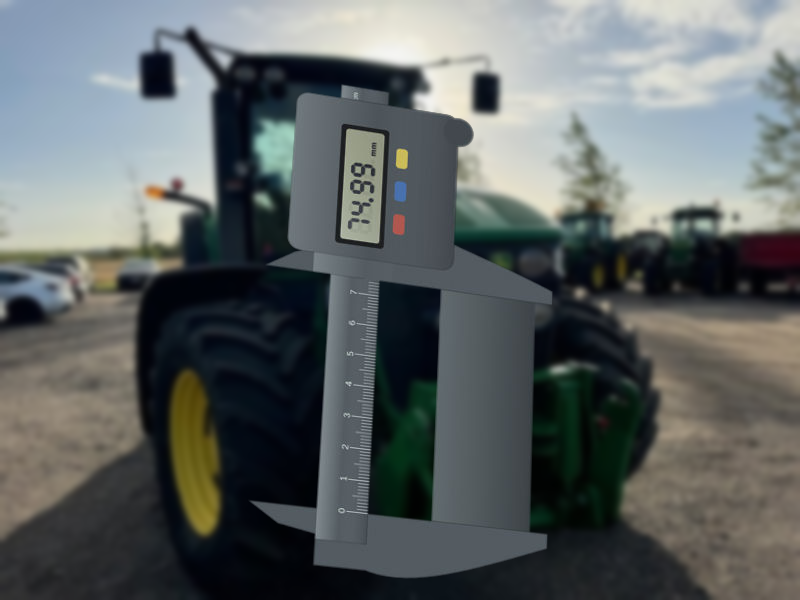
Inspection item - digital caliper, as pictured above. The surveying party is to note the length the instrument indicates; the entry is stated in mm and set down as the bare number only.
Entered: 74.99
